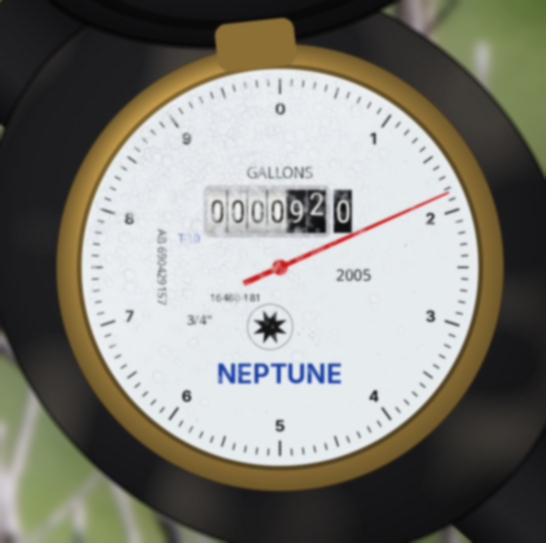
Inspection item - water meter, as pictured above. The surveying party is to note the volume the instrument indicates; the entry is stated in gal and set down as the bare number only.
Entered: 921.8
